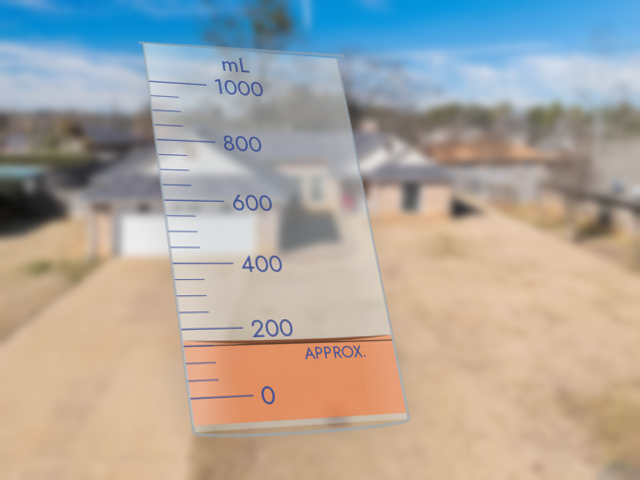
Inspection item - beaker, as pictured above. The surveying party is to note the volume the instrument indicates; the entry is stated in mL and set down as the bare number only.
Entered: 150
